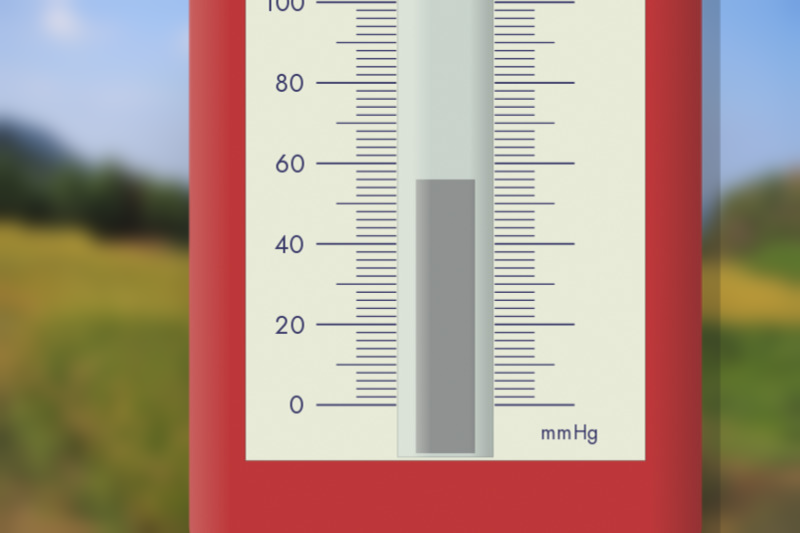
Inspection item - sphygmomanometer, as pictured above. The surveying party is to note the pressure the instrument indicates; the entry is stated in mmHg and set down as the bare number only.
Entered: 56
